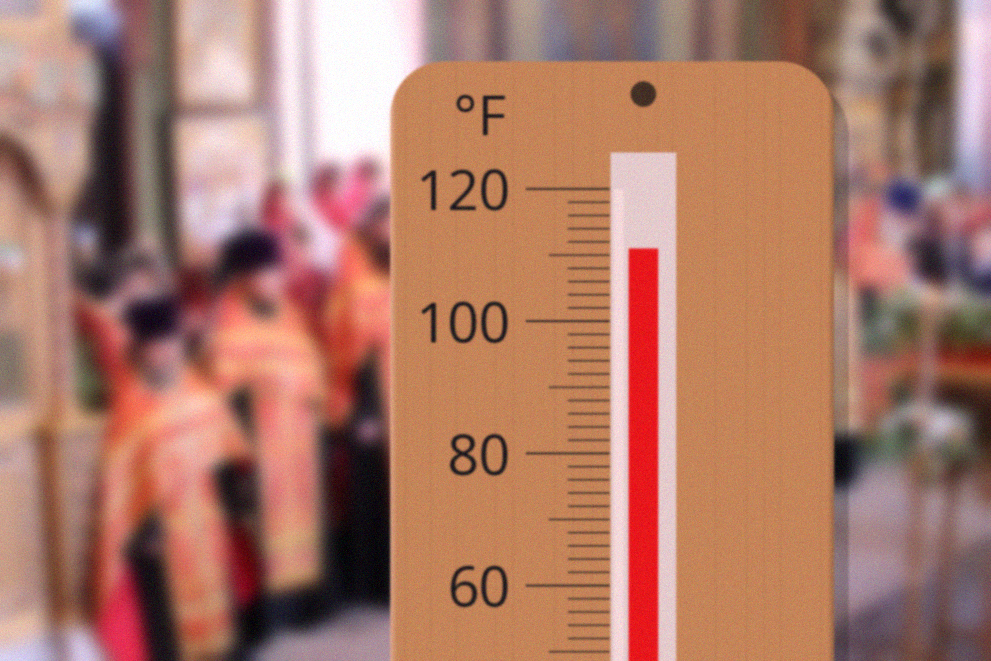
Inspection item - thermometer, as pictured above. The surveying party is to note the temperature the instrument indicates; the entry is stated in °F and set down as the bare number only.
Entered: 111
